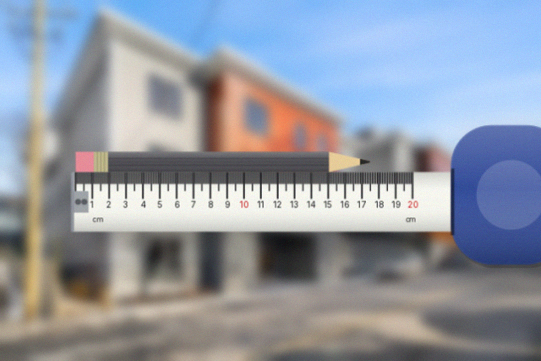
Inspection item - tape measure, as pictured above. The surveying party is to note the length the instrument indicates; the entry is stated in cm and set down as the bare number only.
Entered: 17.5
